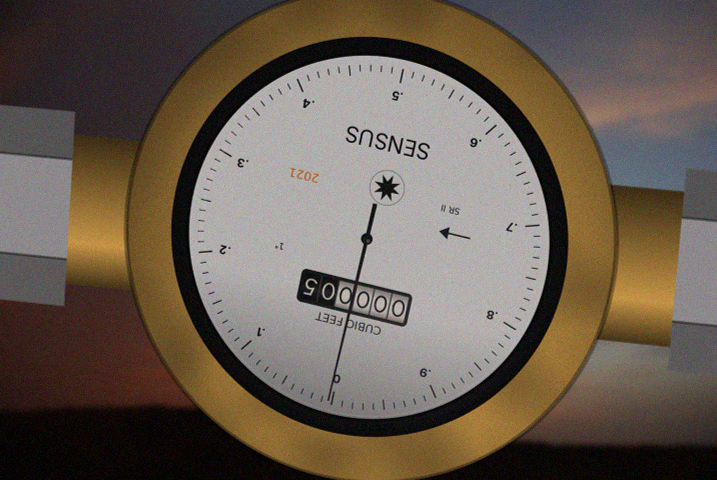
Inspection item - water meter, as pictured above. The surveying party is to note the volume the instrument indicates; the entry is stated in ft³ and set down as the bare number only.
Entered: 5.00
